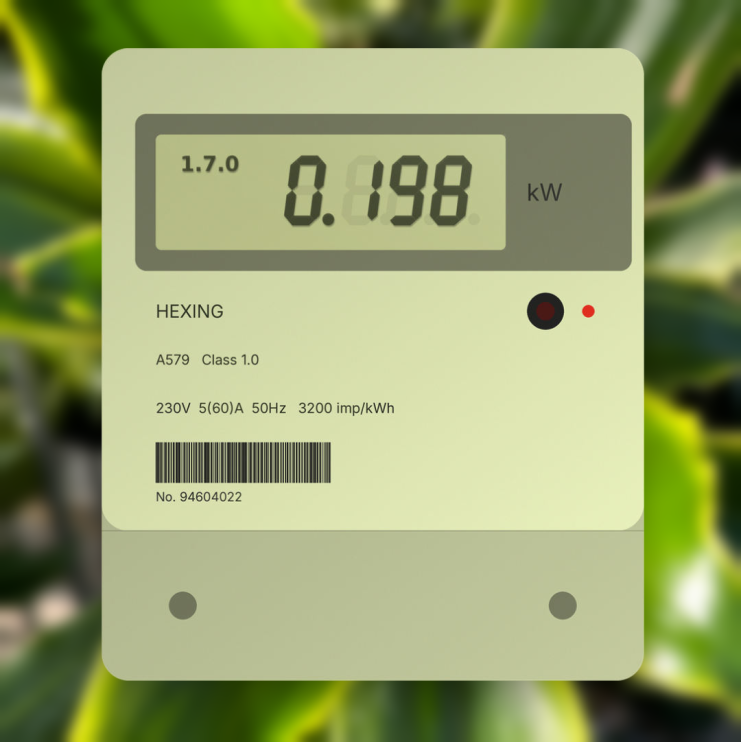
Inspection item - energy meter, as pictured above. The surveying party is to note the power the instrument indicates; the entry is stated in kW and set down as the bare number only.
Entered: 0.198
